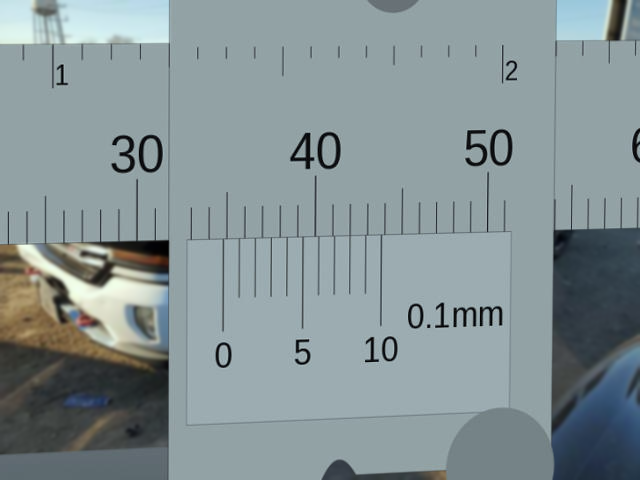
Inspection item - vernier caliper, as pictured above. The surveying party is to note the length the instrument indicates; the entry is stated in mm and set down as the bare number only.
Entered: 34.8
